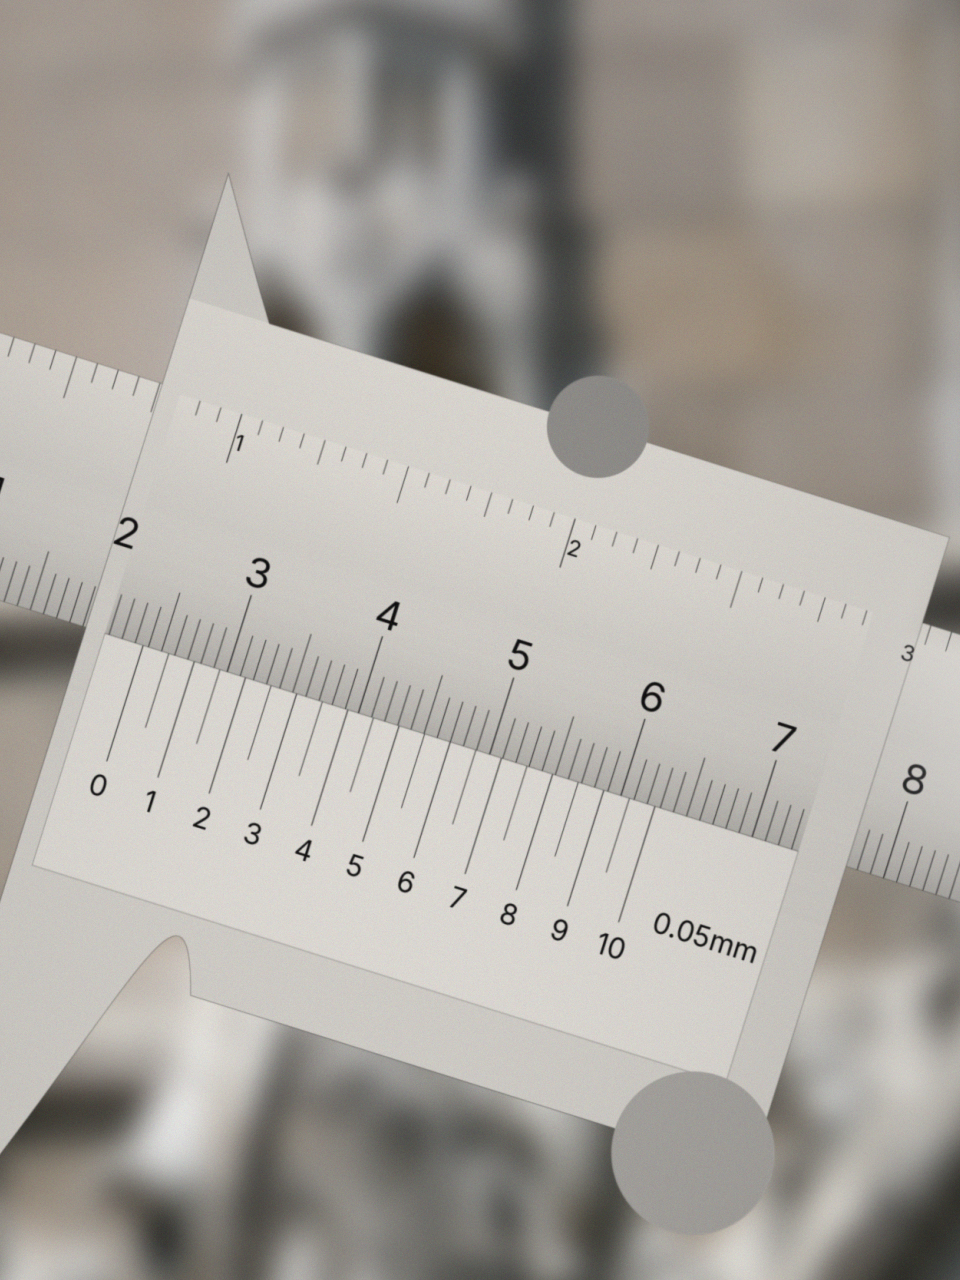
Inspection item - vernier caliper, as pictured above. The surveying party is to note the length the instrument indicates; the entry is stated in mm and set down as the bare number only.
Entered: 23.6
